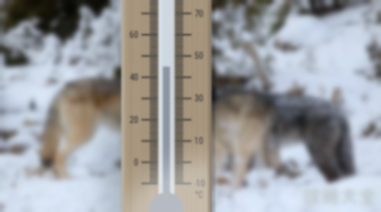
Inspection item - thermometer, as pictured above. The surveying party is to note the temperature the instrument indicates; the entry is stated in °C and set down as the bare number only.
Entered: 45
